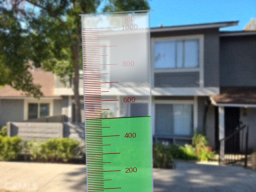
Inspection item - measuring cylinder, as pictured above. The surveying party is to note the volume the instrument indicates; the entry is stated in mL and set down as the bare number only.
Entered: 500
